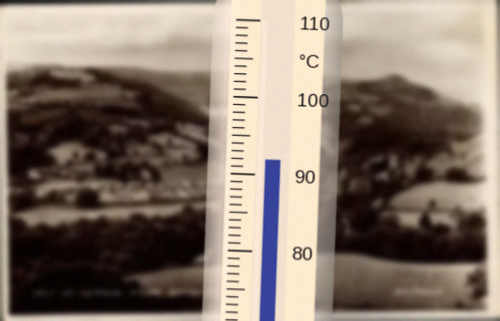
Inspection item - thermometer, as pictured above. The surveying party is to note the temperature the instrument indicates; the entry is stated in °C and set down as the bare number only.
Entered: 92
